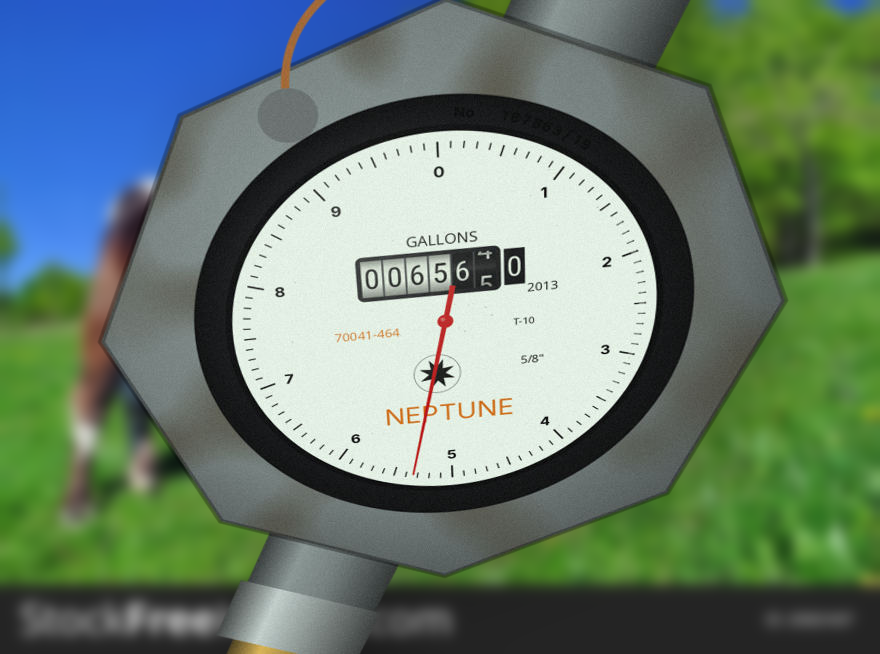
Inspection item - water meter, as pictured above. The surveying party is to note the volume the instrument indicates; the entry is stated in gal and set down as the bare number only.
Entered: 65645.3
